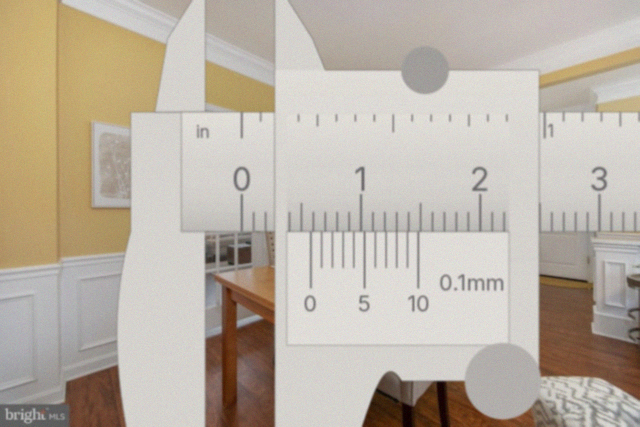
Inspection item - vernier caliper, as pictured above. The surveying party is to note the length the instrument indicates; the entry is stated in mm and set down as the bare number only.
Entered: 5.8
